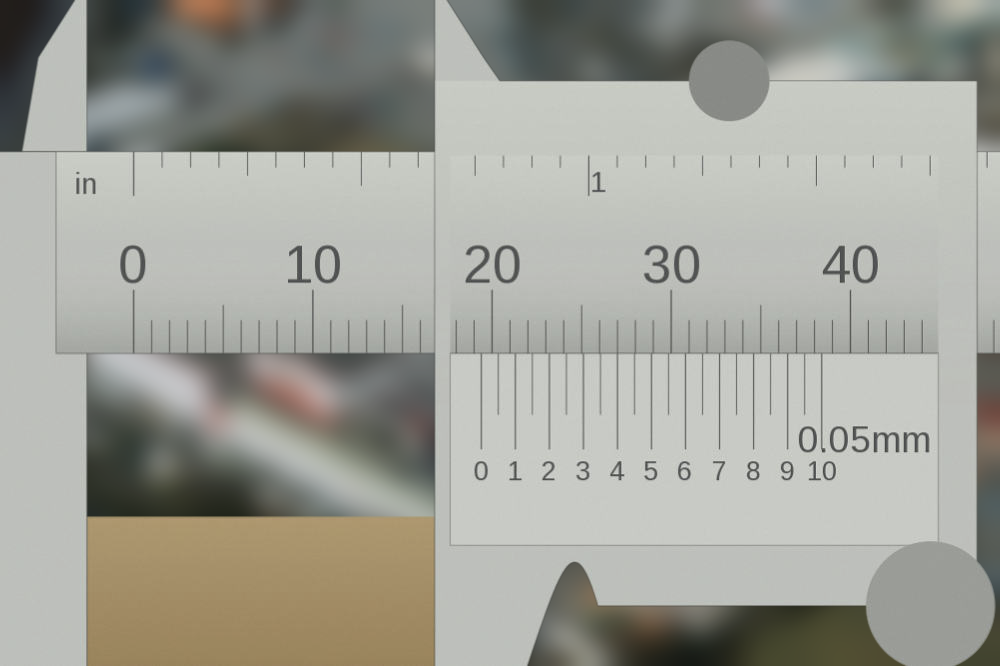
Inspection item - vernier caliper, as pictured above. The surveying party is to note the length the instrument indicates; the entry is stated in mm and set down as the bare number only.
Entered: 19.4
